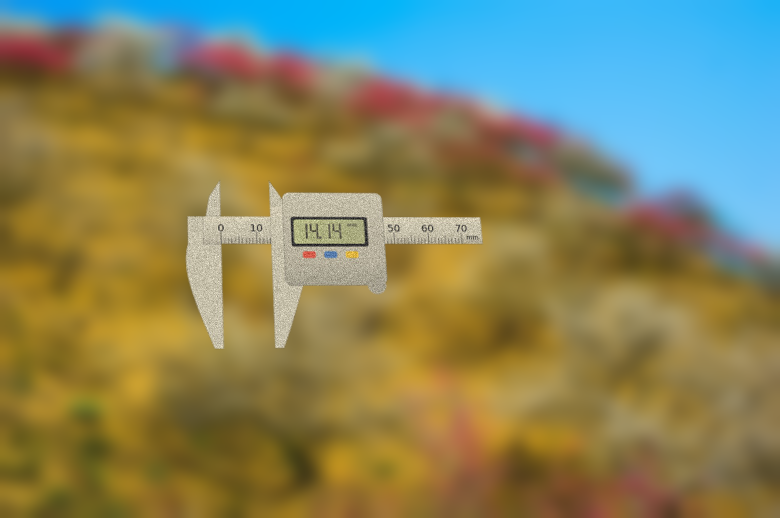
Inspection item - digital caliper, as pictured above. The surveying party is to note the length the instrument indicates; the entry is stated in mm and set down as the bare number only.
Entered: 14.14
